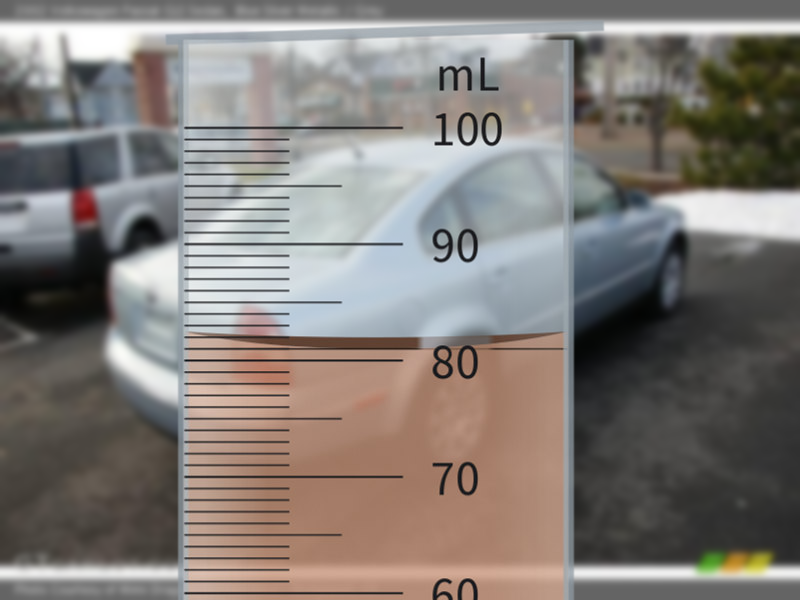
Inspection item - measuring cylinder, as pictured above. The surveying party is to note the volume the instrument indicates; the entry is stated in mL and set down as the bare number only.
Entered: 81
